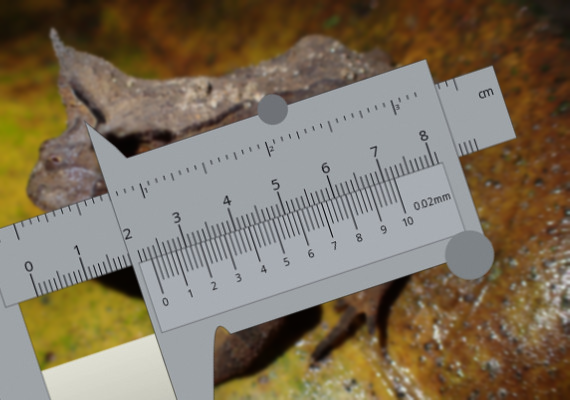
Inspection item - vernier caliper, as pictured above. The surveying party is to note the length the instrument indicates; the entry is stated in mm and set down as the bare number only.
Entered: 23.0
